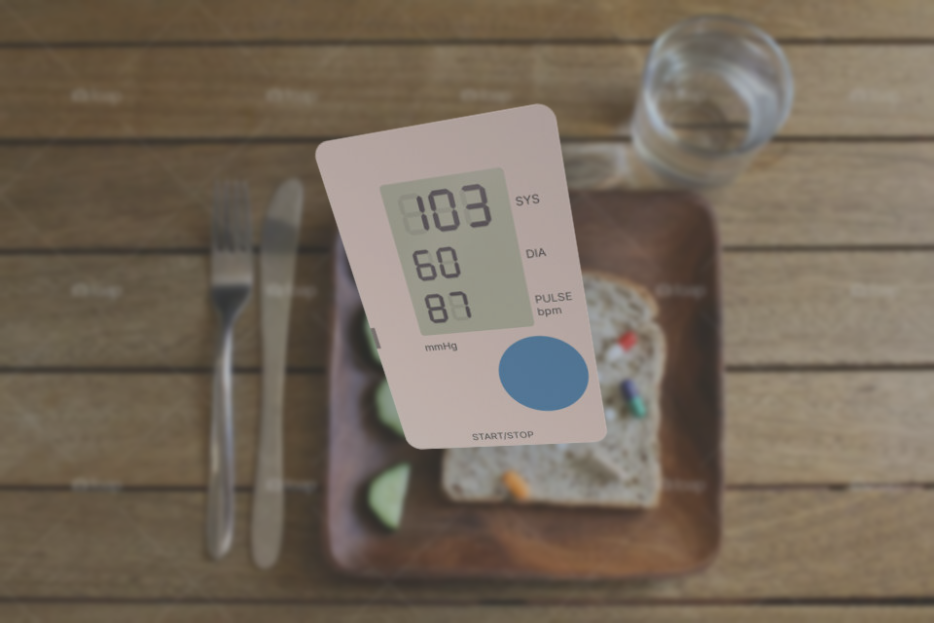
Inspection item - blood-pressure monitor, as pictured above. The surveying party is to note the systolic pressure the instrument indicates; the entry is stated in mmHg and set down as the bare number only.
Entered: 103
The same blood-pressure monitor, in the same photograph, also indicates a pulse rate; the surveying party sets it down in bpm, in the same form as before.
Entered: 87
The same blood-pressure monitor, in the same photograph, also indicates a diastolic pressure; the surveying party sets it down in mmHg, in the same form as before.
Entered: 60
